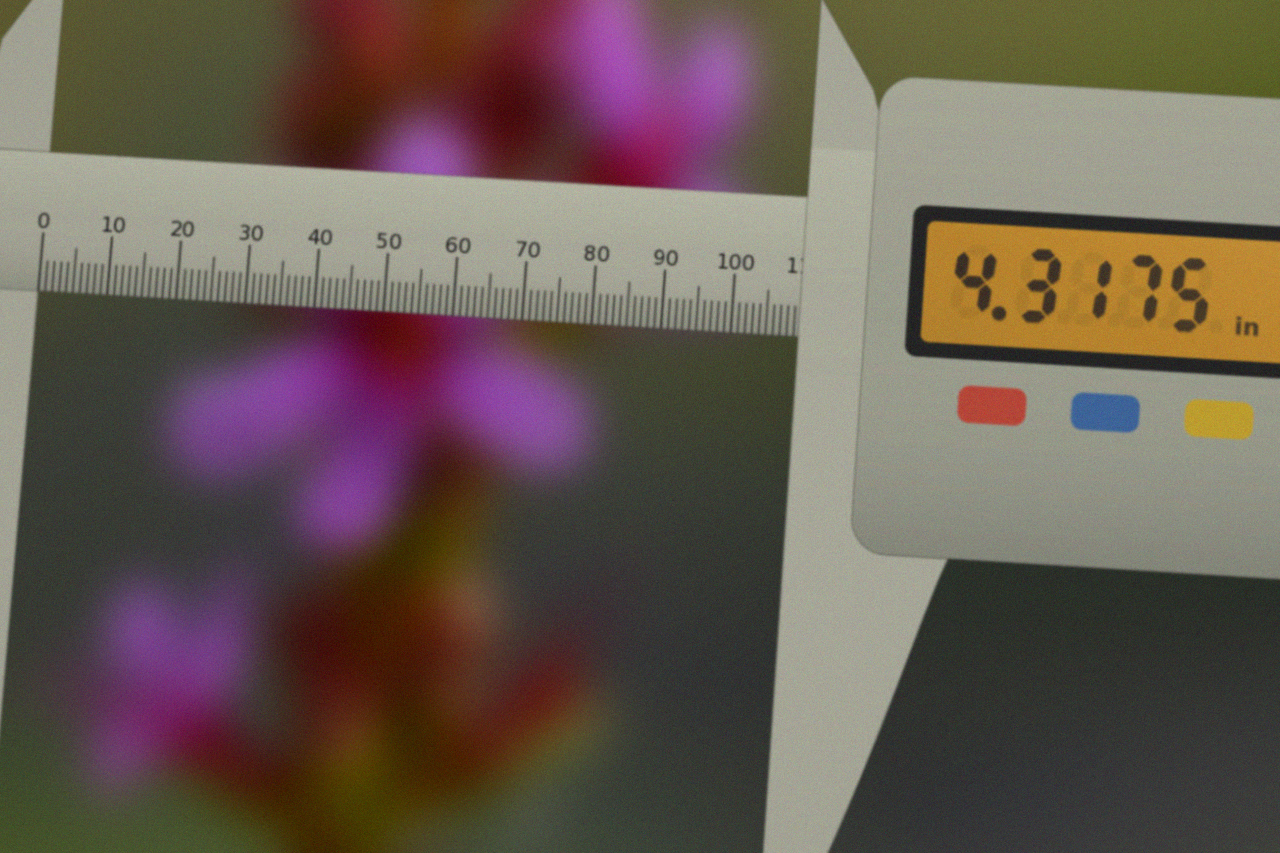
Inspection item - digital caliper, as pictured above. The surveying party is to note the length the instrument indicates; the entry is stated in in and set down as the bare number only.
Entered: 4.3175
